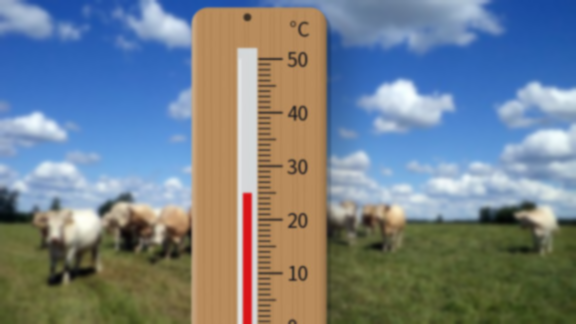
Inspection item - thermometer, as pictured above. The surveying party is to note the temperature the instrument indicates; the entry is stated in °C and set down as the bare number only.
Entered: 25
